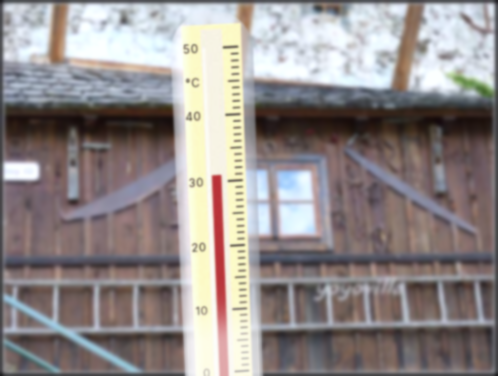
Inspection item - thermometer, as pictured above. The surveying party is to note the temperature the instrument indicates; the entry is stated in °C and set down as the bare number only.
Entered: 31
